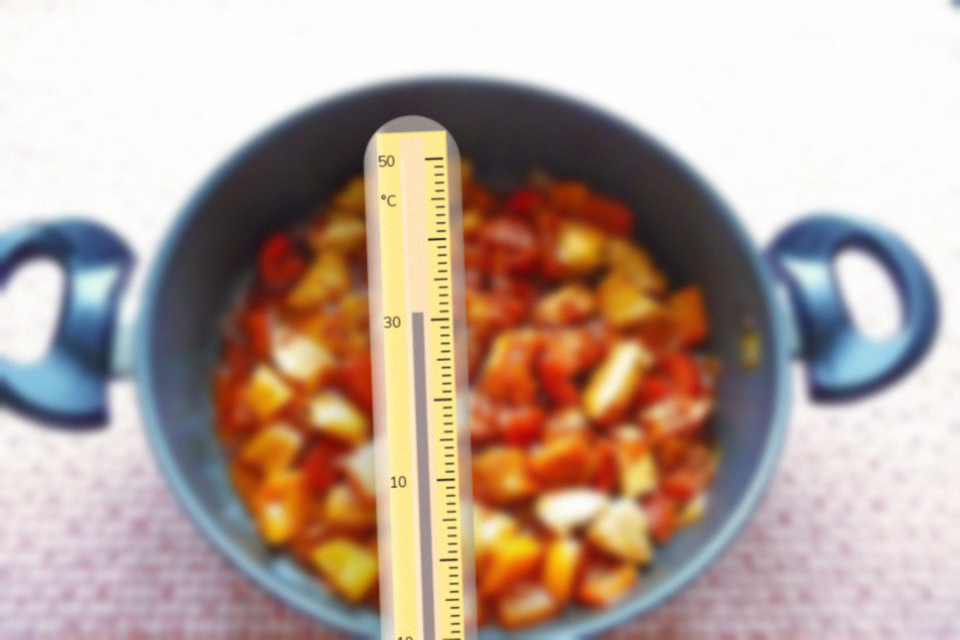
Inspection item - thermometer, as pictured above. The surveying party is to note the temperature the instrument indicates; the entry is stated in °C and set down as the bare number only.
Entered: 31
